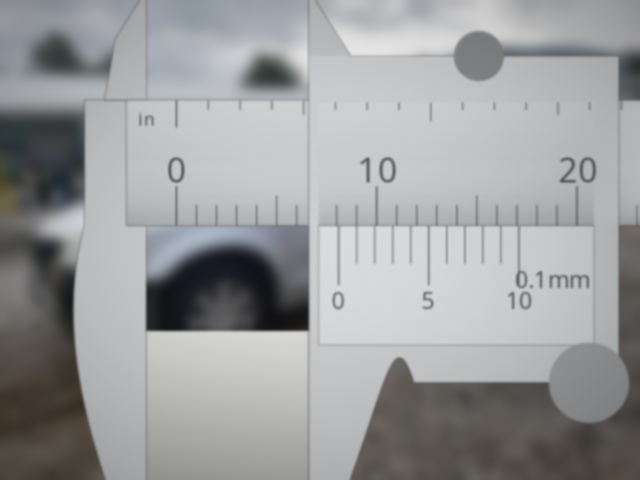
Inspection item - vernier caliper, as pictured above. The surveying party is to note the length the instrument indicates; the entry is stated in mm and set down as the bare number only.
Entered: 8.1
